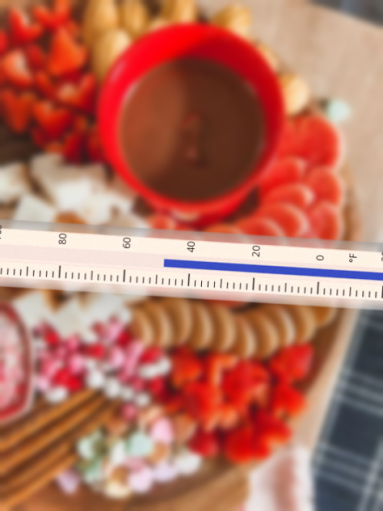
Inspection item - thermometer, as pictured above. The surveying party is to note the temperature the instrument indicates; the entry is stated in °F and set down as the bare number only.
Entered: 48
